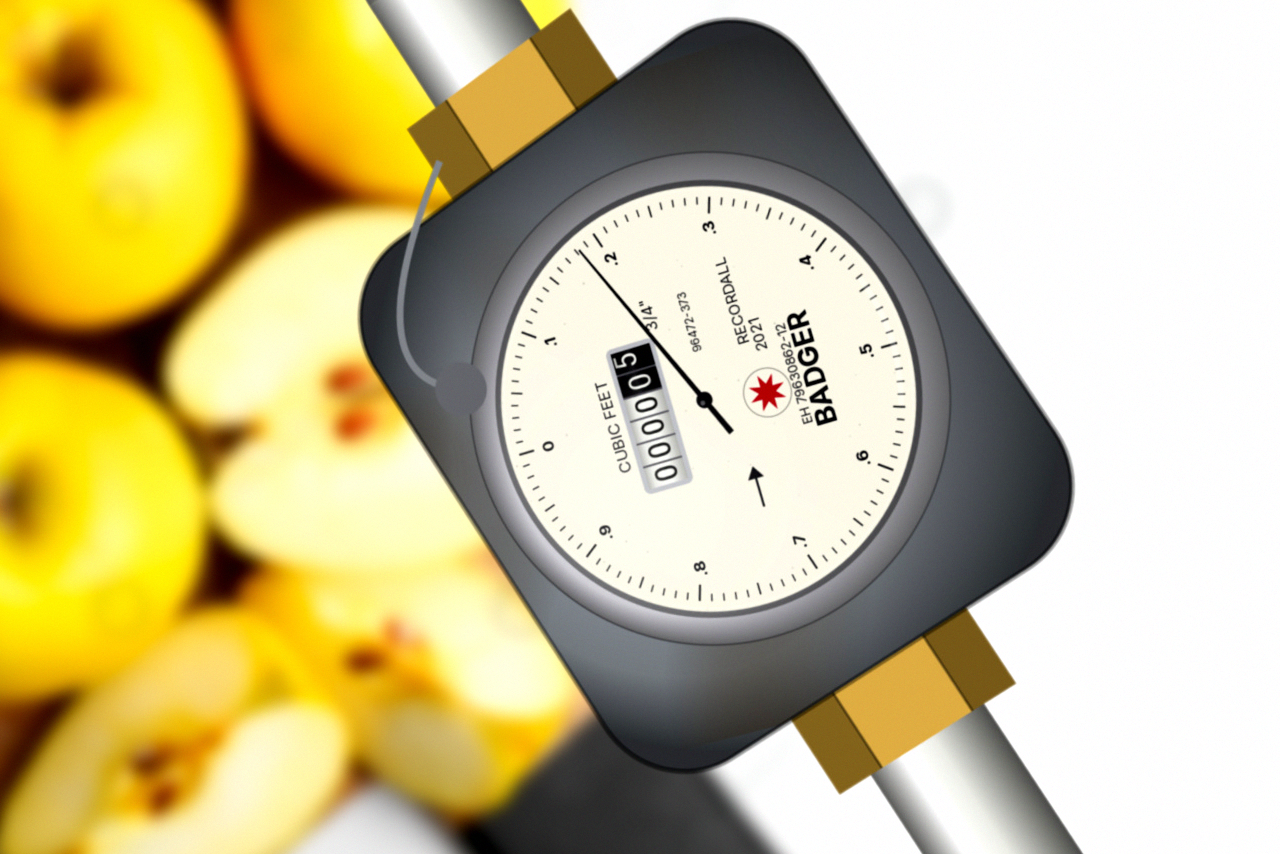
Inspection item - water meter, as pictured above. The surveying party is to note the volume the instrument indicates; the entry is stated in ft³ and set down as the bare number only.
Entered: 5.18
